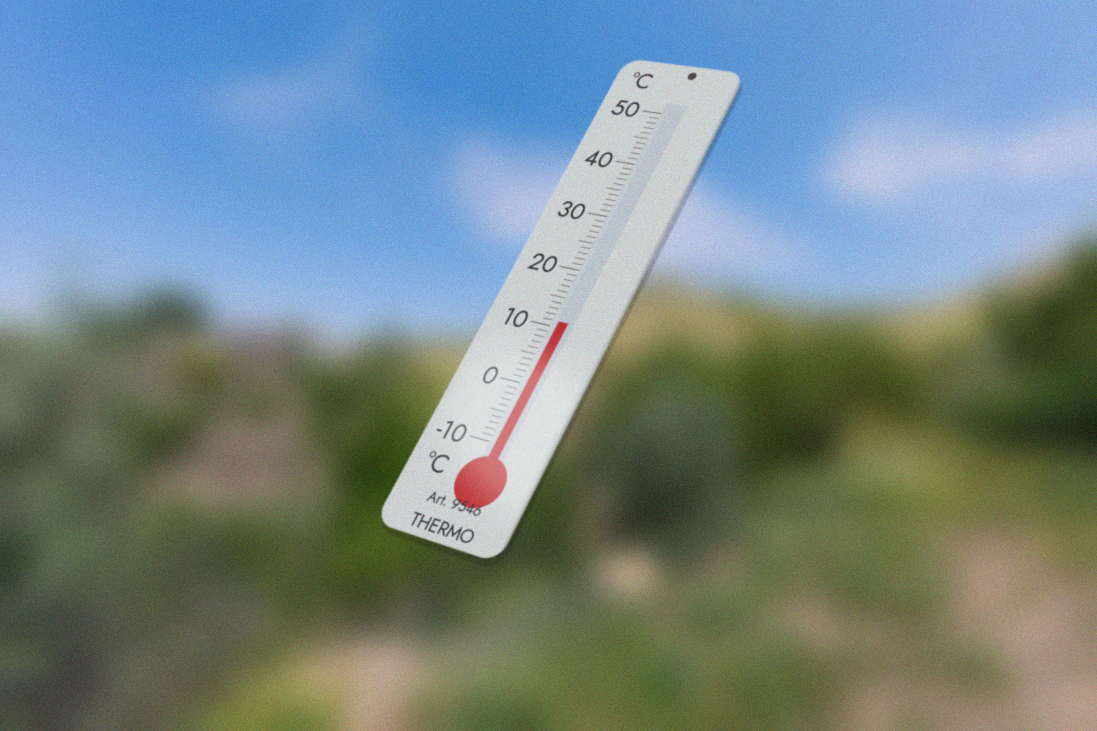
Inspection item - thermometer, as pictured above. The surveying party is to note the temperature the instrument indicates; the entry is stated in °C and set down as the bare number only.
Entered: 11
